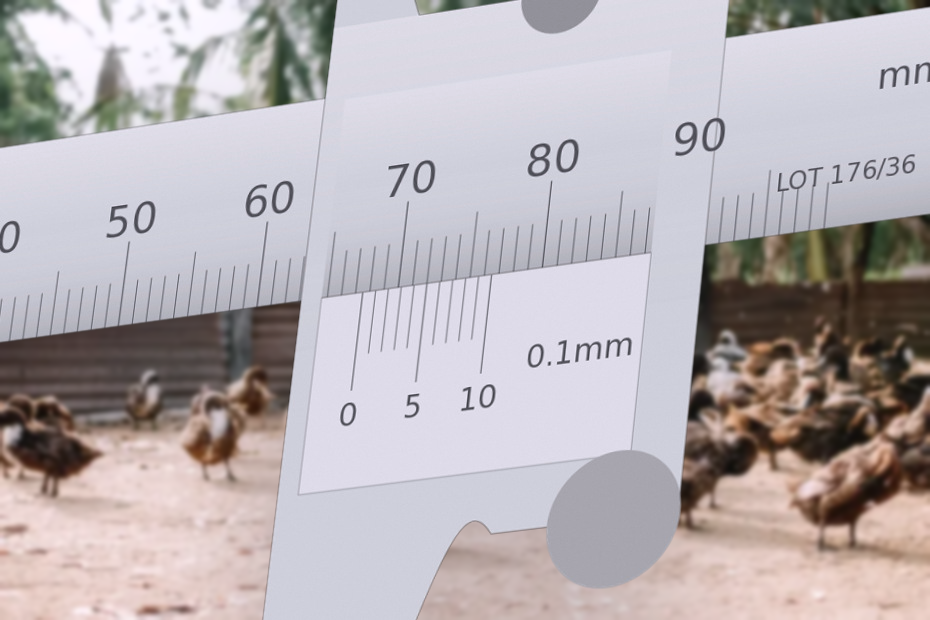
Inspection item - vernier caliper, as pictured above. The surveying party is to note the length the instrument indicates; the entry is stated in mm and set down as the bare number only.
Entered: 67.5
